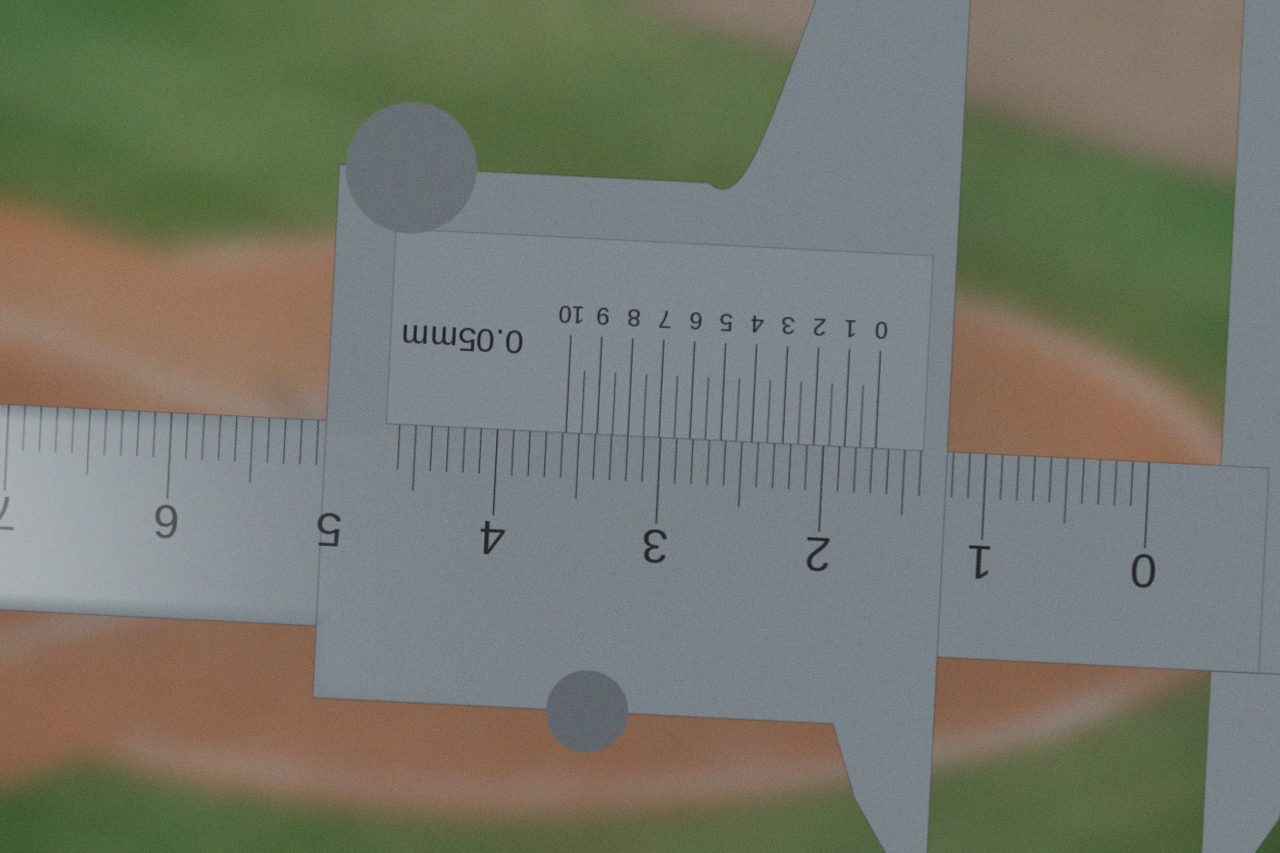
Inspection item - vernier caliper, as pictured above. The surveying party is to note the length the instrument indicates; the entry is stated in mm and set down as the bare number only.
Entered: 16.8
